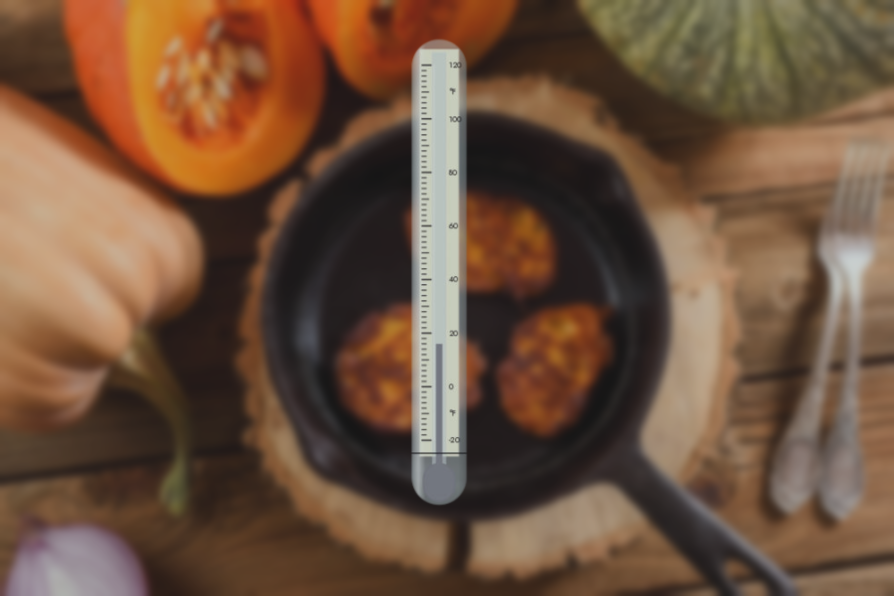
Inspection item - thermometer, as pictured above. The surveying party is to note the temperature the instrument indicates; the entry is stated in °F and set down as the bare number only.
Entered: 16
